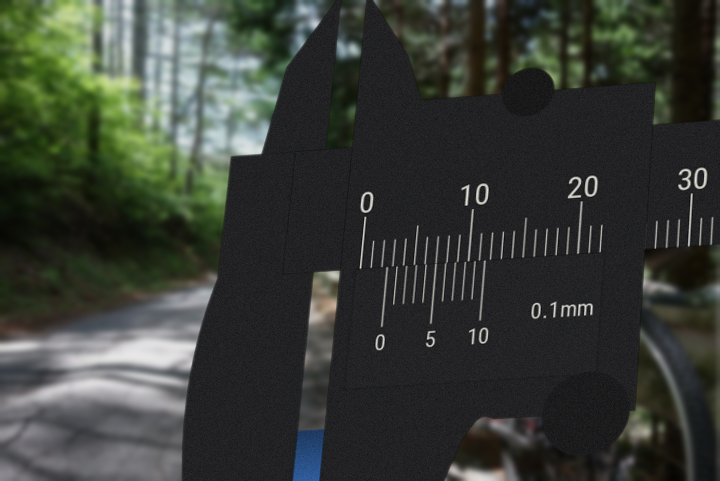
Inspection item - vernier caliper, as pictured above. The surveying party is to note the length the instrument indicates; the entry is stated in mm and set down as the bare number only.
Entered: 2.5
